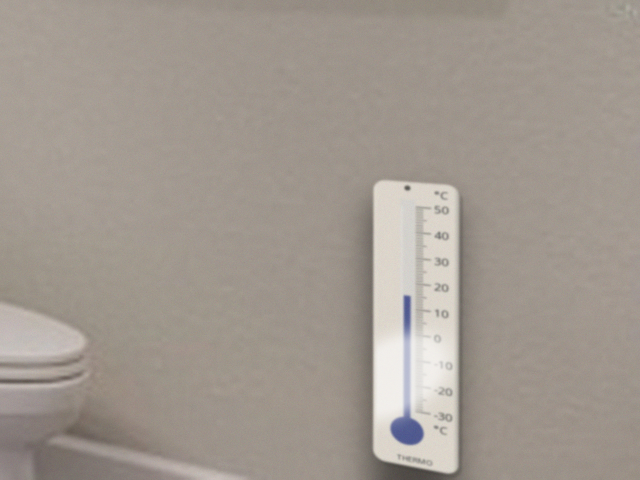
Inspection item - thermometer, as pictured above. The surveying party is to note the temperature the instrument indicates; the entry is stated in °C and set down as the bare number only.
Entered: 15
